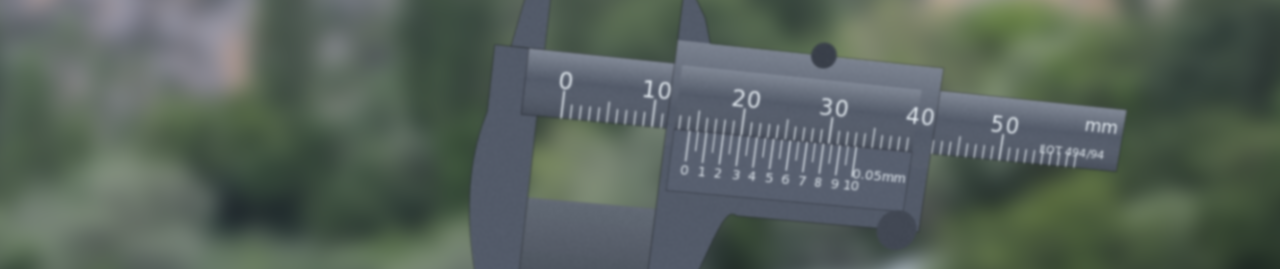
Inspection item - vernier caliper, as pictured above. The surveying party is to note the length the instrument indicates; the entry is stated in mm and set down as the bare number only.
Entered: 14.2
